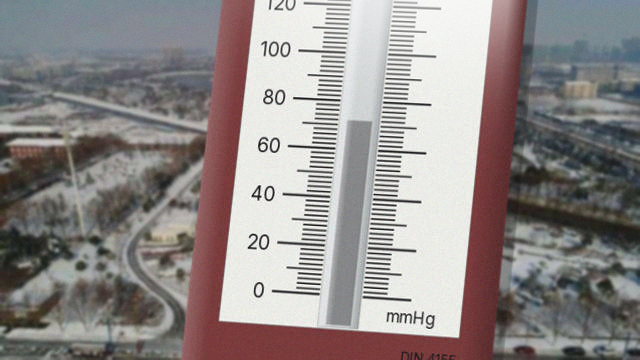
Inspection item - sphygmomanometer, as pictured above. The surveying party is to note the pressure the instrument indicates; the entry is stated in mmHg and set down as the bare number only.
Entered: 72
